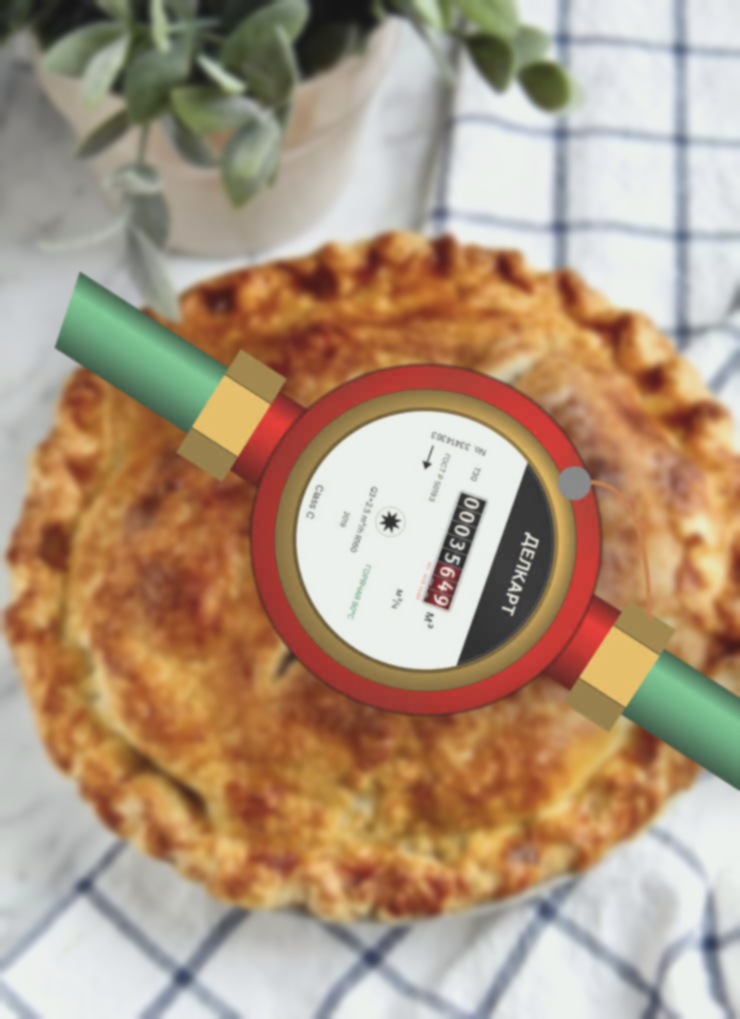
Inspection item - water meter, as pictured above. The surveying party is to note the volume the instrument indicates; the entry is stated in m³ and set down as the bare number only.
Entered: 35.649
